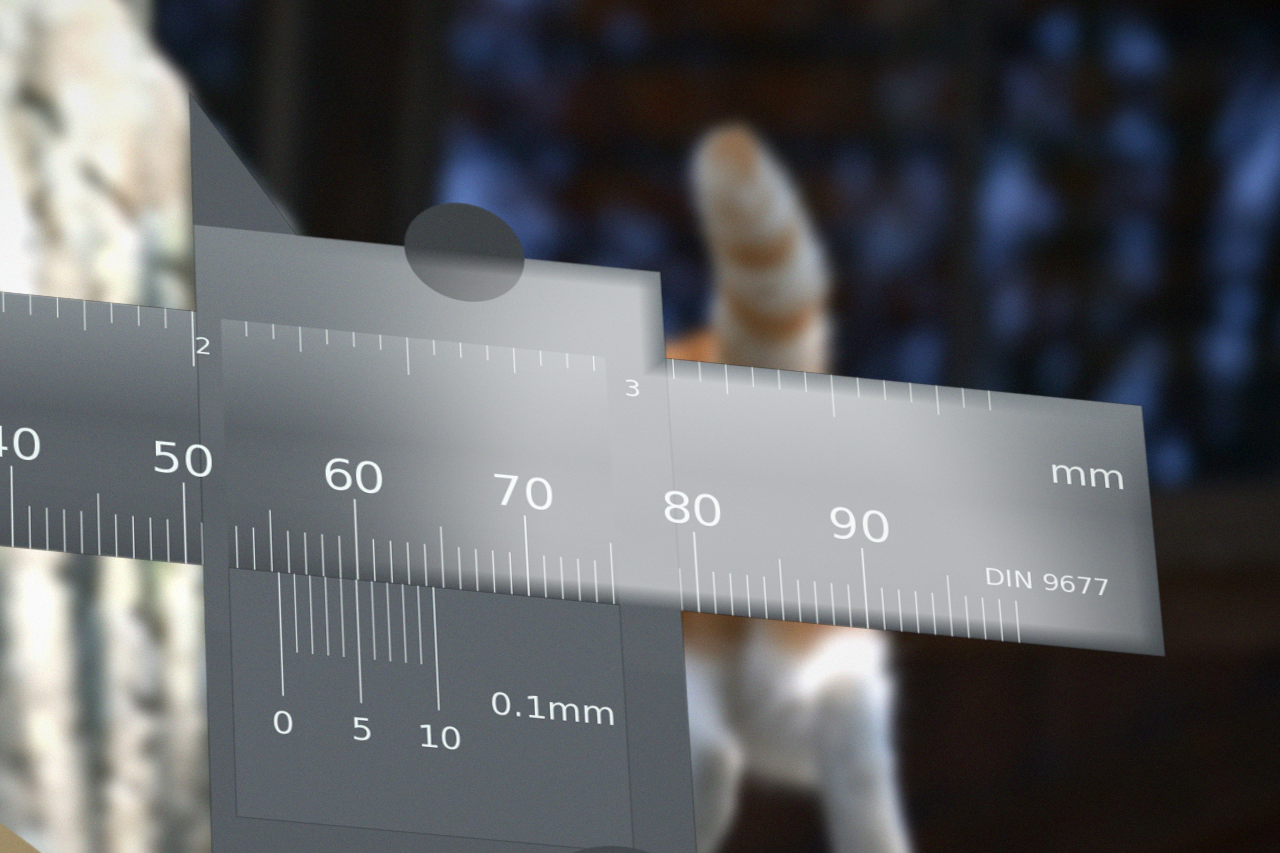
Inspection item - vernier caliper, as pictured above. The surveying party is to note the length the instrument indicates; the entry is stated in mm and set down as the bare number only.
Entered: 55.4
